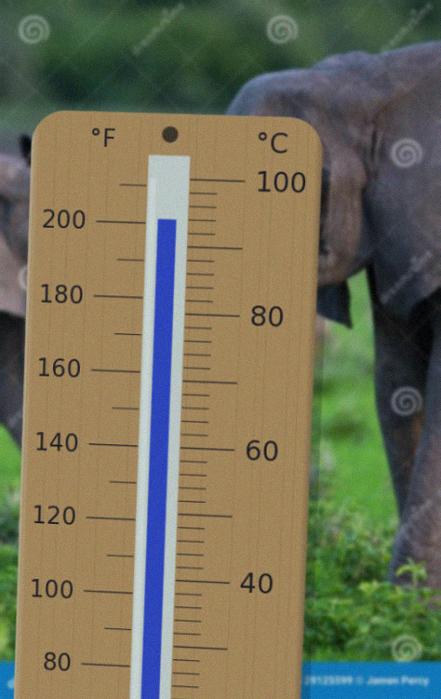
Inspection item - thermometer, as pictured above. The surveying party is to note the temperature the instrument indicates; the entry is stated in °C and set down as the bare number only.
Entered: 94
